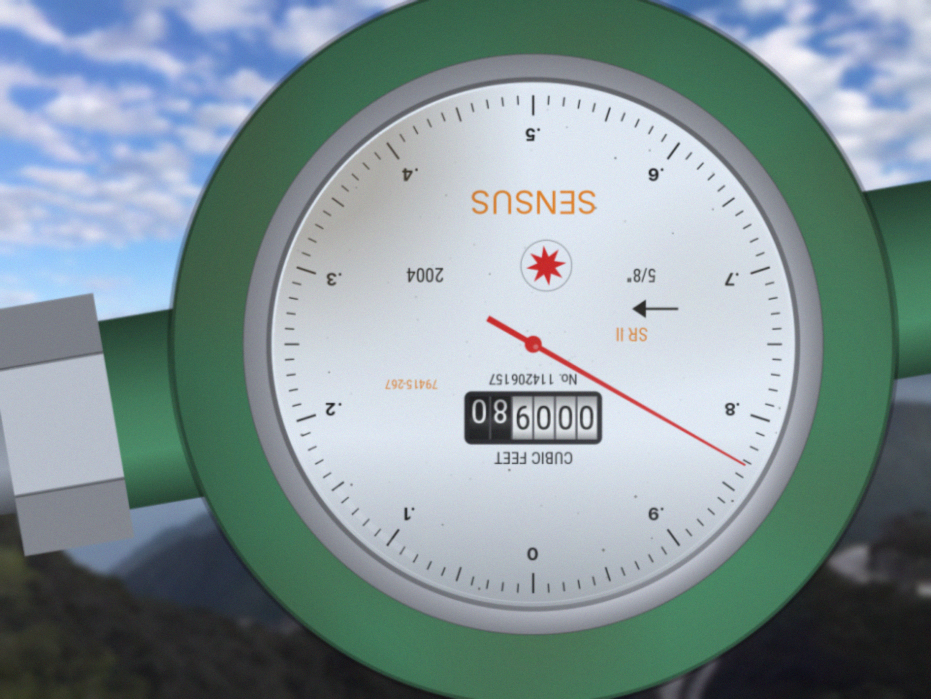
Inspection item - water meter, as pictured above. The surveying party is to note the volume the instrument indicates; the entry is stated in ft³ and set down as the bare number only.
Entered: 979.83
